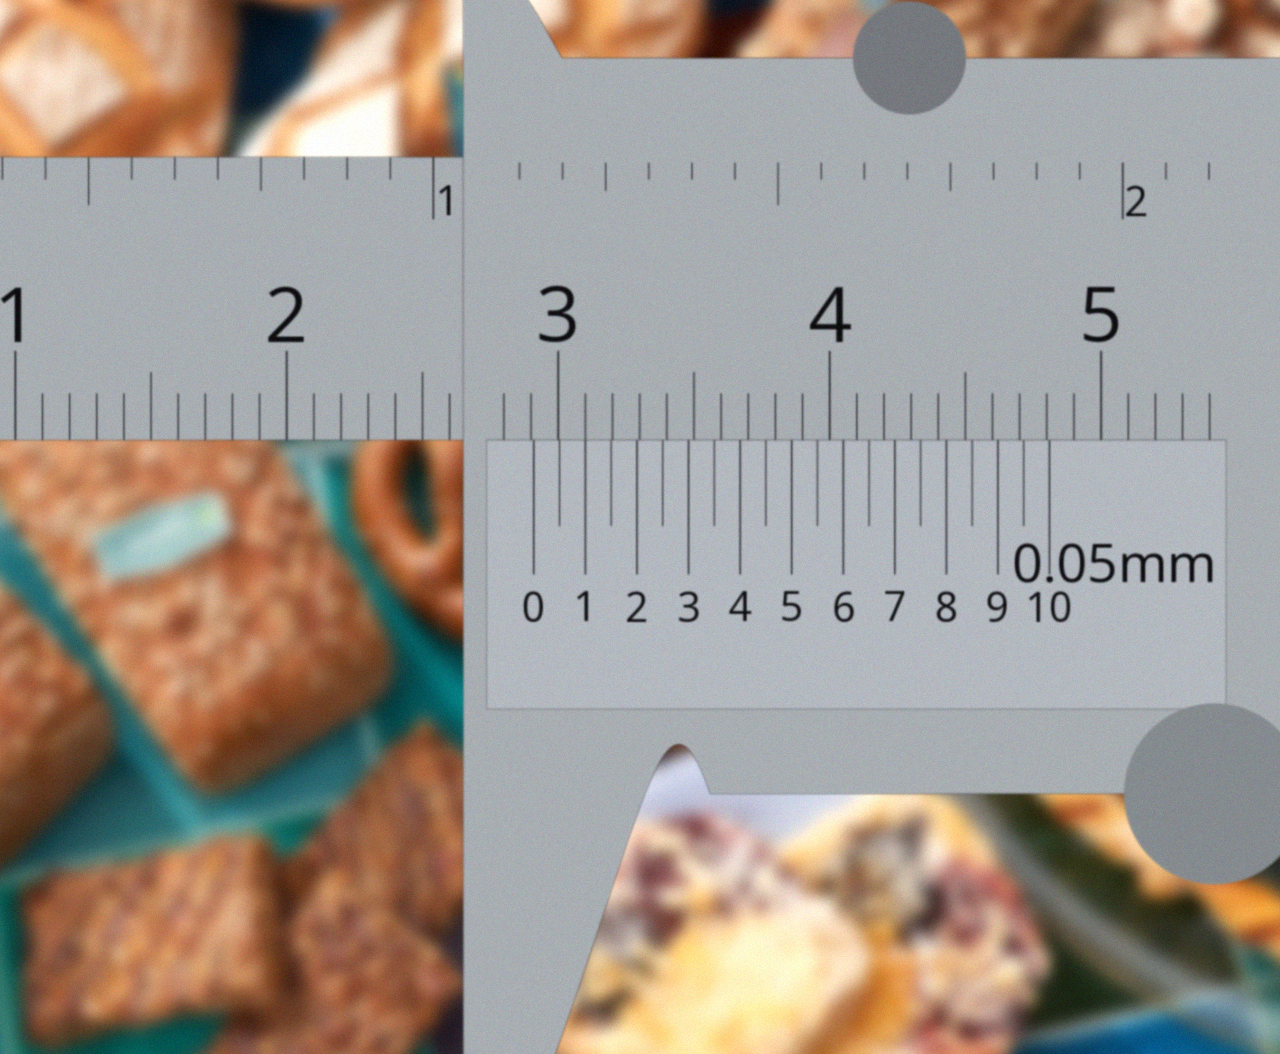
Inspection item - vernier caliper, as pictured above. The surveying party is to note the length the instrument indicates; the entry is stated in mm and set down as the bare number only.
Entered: 29.1
